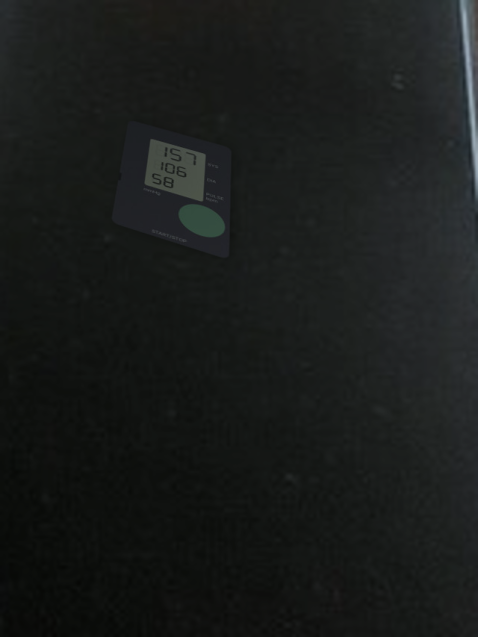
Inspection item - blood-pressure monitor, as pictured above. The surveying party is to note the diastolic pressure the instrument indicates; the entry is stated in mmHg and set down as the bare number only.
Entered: 106
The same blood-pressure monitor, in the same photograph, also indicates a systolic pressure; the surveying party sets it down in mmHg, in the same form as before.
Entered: 157
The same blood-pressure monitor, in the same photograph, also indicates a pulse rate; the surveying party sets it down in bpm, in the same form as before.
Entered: 58
